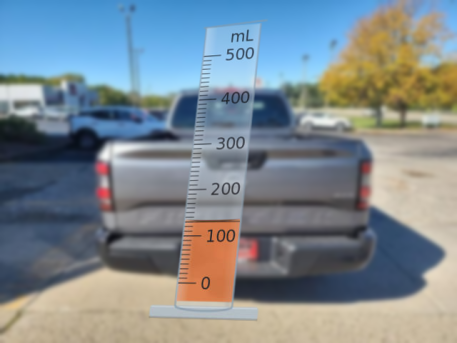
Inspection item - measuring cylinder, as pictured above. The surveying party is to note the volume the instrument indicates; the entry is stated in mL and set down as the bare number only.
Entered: 130
